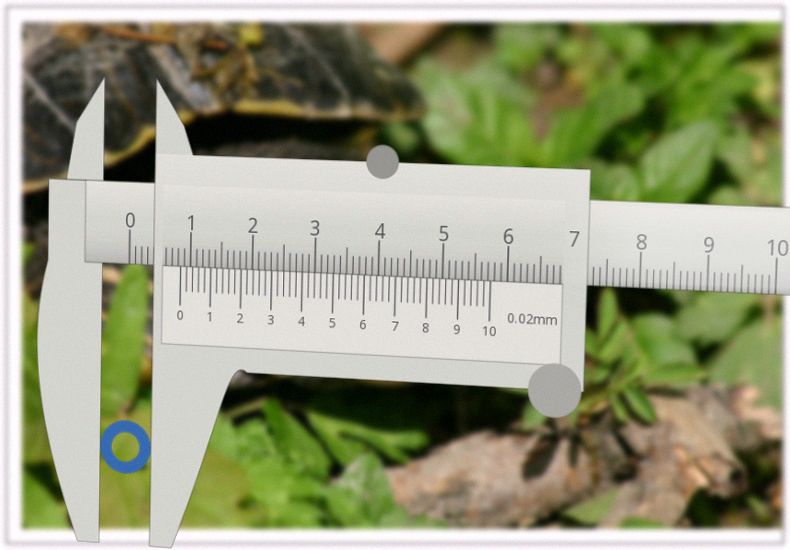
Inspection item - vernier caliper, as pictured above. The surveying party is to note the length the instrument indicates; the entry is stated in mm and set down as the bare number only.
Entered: 8.4
